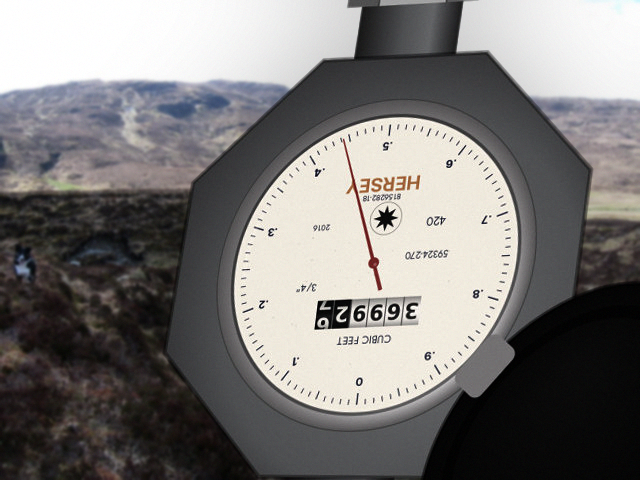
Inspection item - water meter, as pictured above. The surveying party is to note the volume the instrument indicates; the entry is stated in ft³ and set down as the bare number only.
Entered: 369926.44
